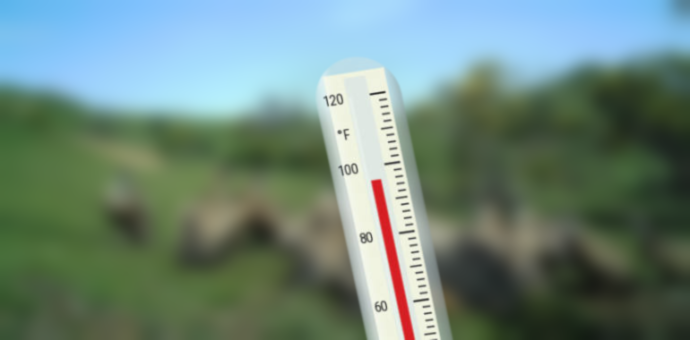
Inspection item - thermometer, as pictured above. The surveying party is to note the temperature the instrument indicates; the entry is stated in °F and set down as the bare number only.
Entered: 96
